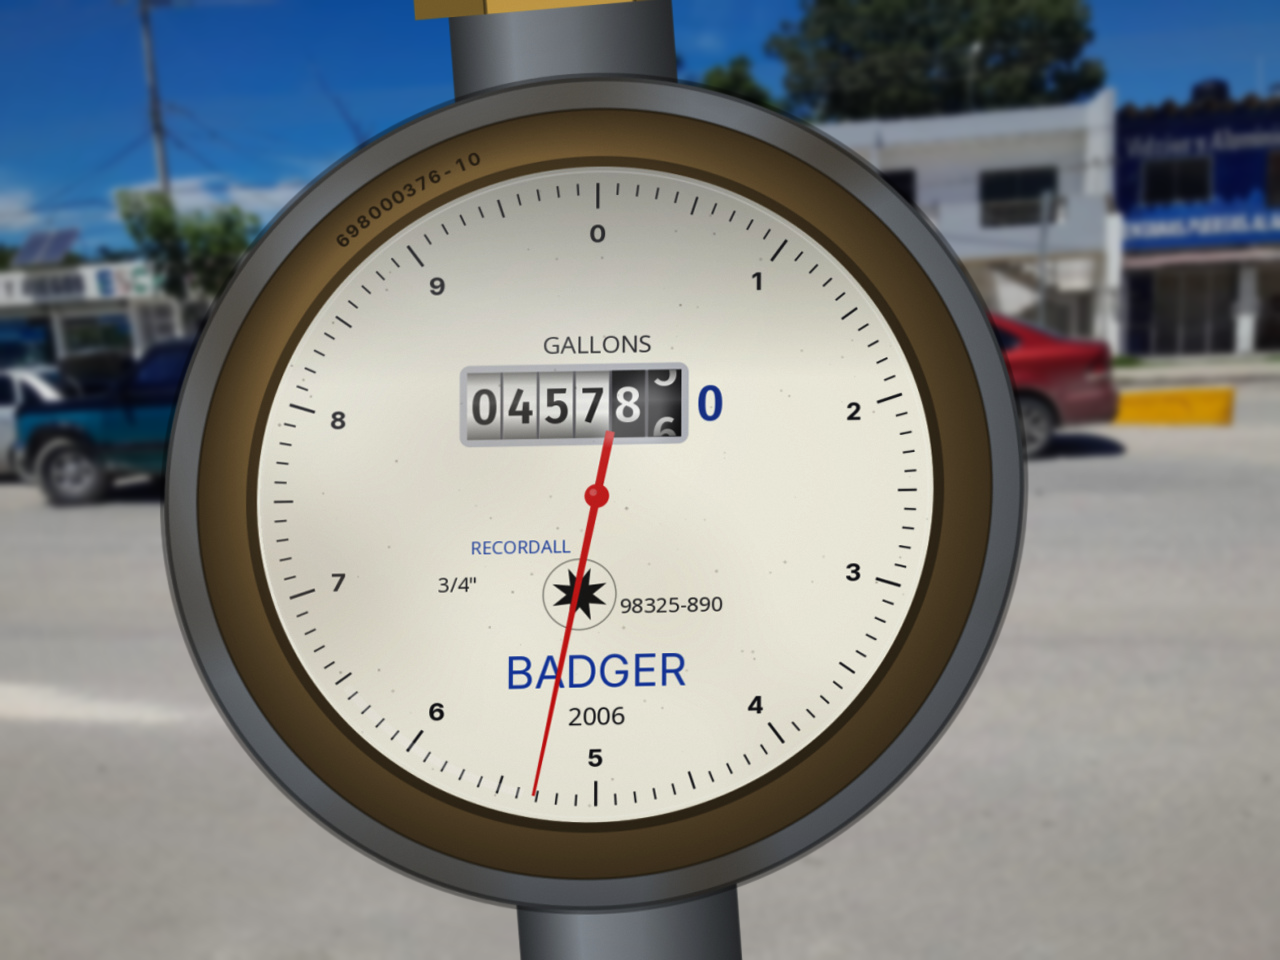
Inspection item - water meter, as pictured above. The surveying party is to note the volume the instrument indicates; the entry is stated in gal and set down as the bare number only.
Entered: 457855.3
